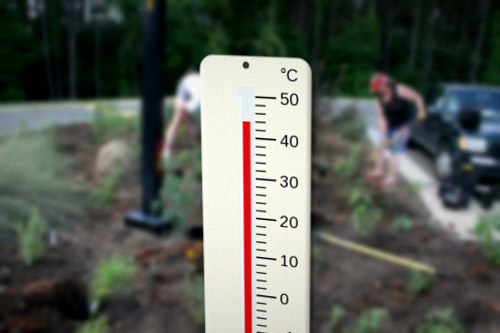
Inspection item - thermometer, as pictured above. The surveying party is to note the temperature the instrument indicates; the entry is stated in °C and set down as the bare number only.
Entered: 44
